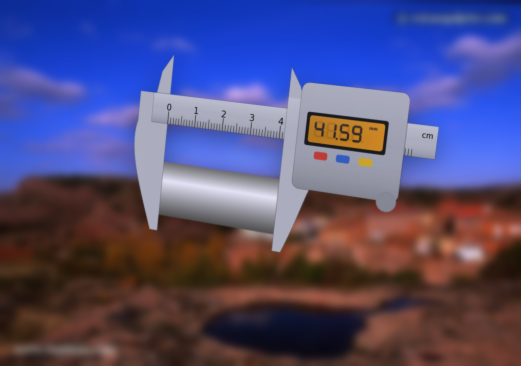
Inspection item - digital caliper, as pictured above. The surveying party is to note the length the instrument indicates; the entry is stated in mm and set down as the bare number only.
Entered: 41.59
